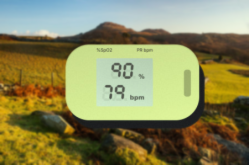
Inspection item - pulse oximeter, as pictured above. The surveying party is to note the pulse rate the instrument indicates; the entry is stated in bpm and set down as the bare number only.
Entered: 79
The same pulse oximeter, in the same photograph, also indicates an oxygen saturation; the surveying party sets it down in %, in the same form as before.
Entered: 90
